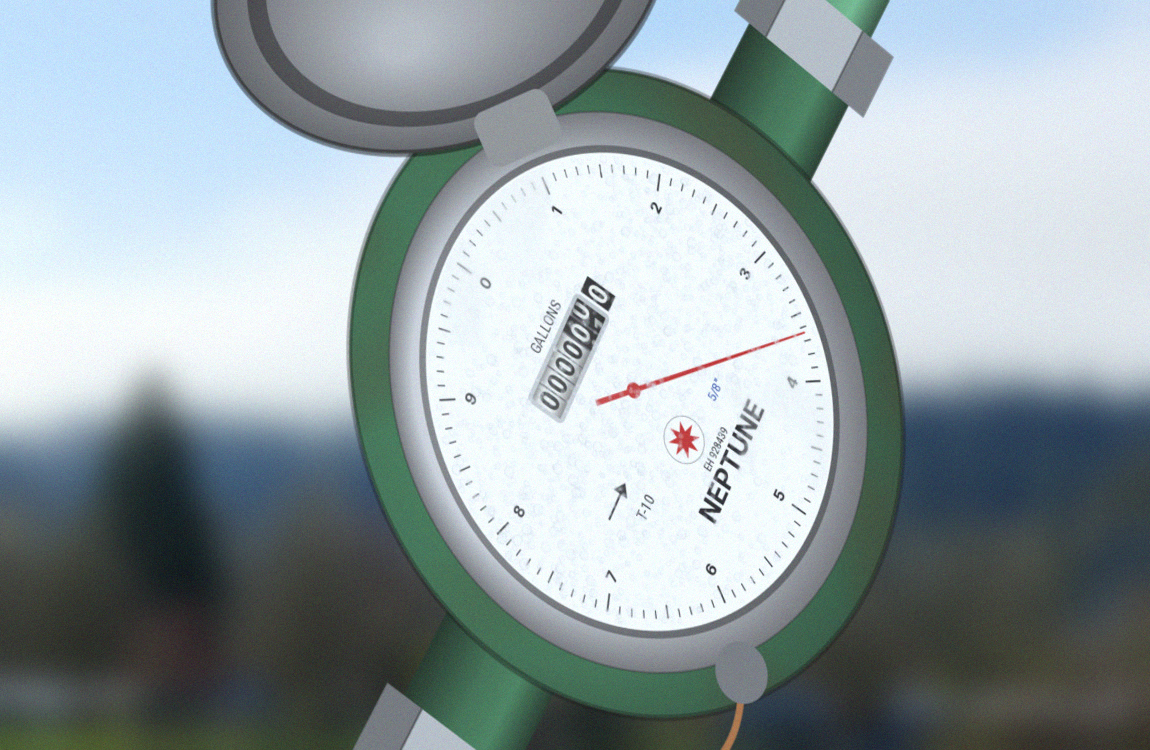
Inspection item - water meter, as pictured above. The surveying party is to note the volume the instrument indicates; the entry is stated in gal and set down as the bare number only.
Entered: 3.6
